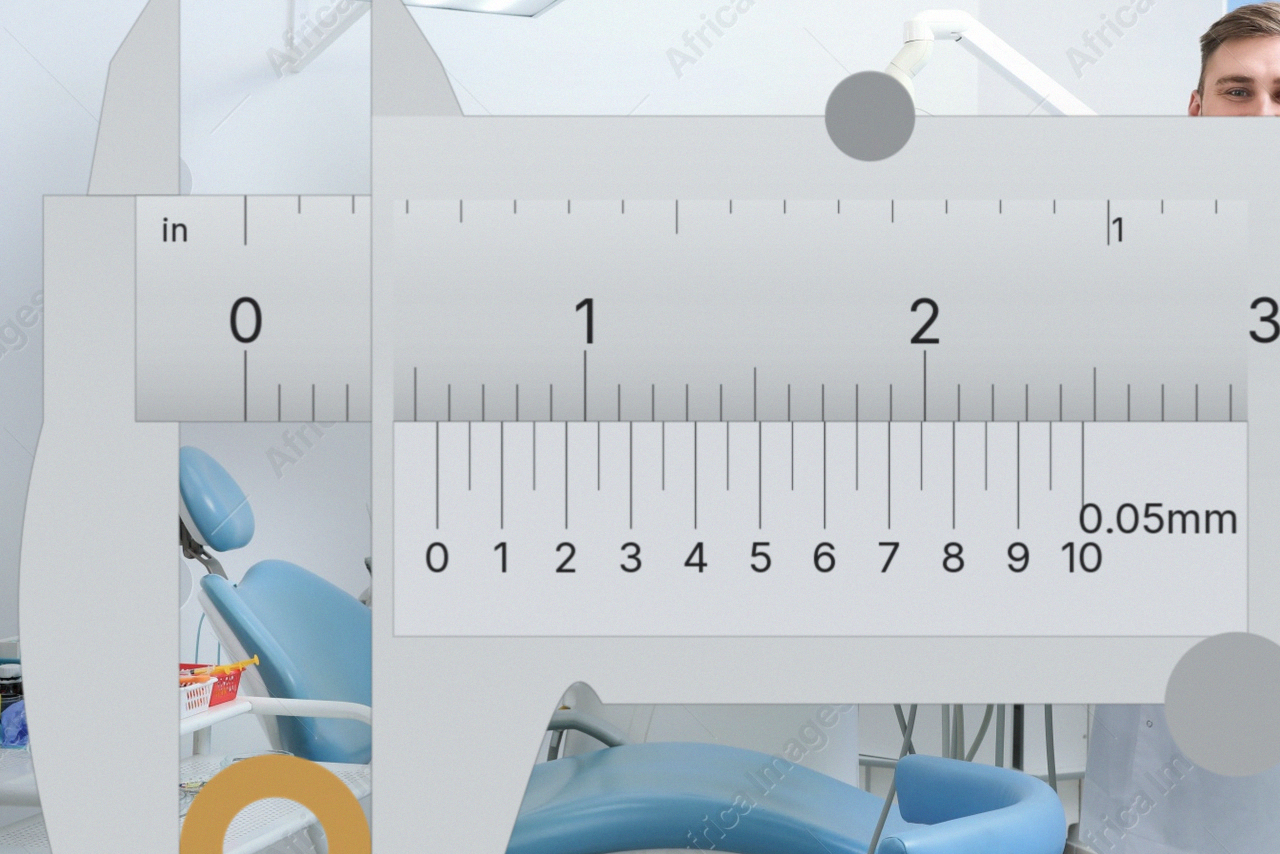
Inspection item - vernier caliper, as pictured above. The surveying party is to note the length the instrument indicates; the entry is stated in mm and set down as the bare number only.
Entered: 5.65
